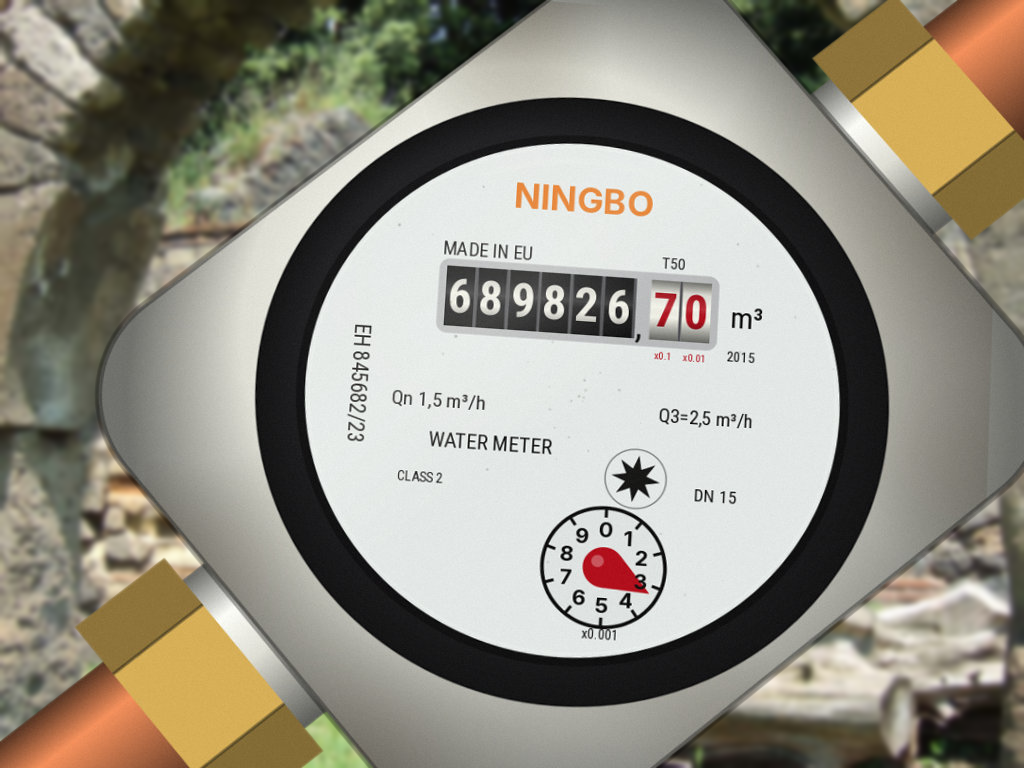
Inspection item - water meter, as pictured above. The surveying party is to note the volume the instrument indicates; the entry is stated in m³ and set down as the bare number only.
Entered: 689826.703
